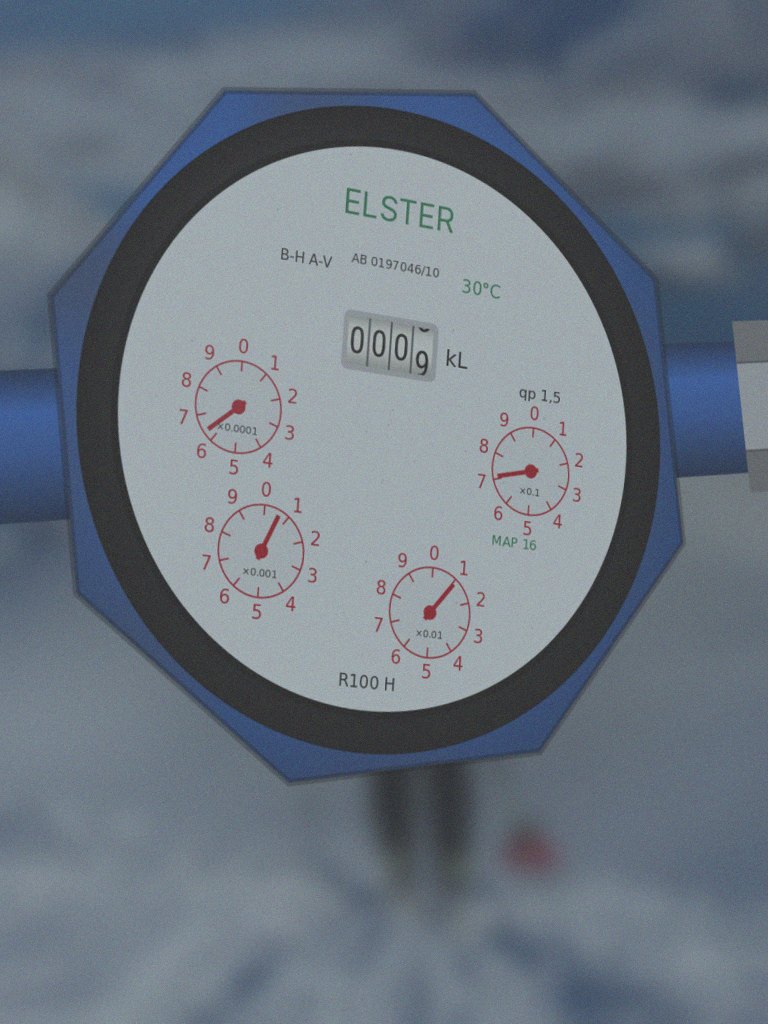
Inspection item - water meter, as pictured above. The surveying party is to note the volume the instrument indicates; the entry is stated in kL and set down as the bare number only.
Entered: 8.7106
